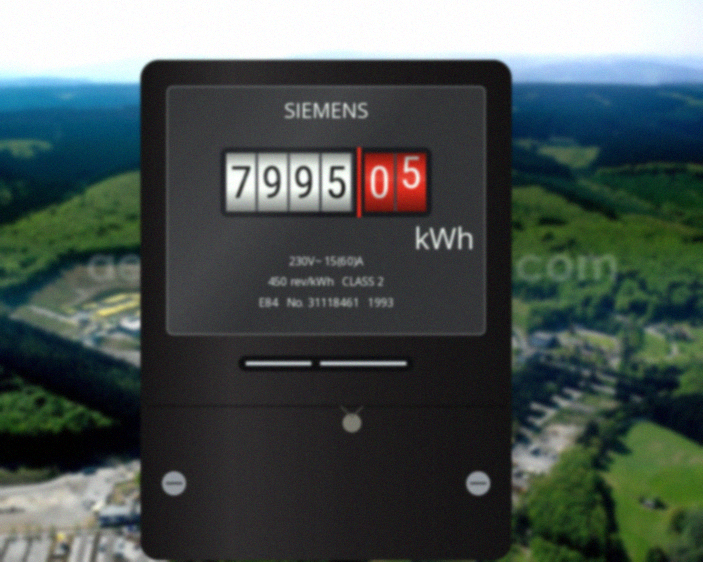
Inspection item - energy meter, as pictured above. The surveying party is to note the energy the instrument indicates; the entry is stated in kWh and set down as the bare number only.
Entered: 7995.05
